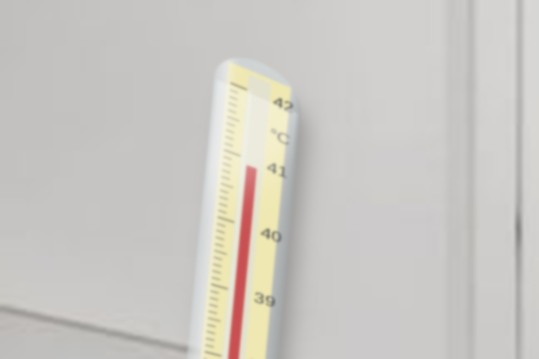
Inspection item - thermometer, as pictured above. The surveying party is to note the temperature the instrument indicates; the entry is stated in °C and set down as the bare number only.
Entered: 40.9
